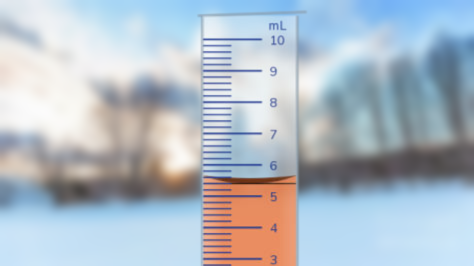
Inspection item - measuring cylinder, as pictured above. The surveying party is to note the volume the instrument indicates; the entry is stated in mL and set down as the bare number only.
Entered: 5.4
